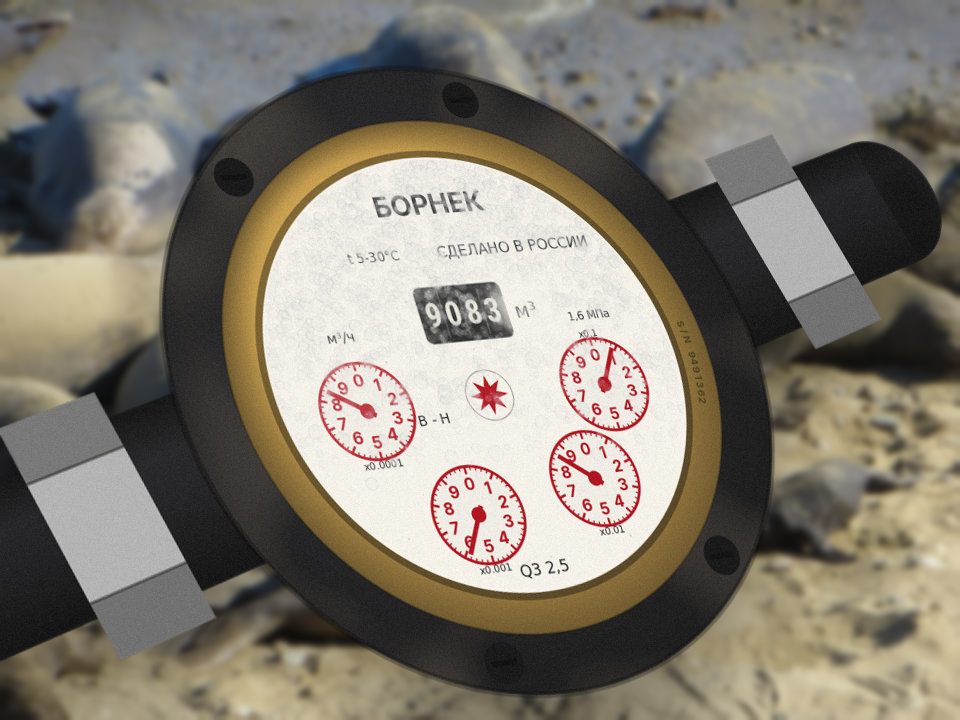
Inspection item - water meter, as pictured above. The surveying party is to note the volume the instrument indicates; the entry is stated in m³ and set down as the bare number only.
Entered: 9083.0858
